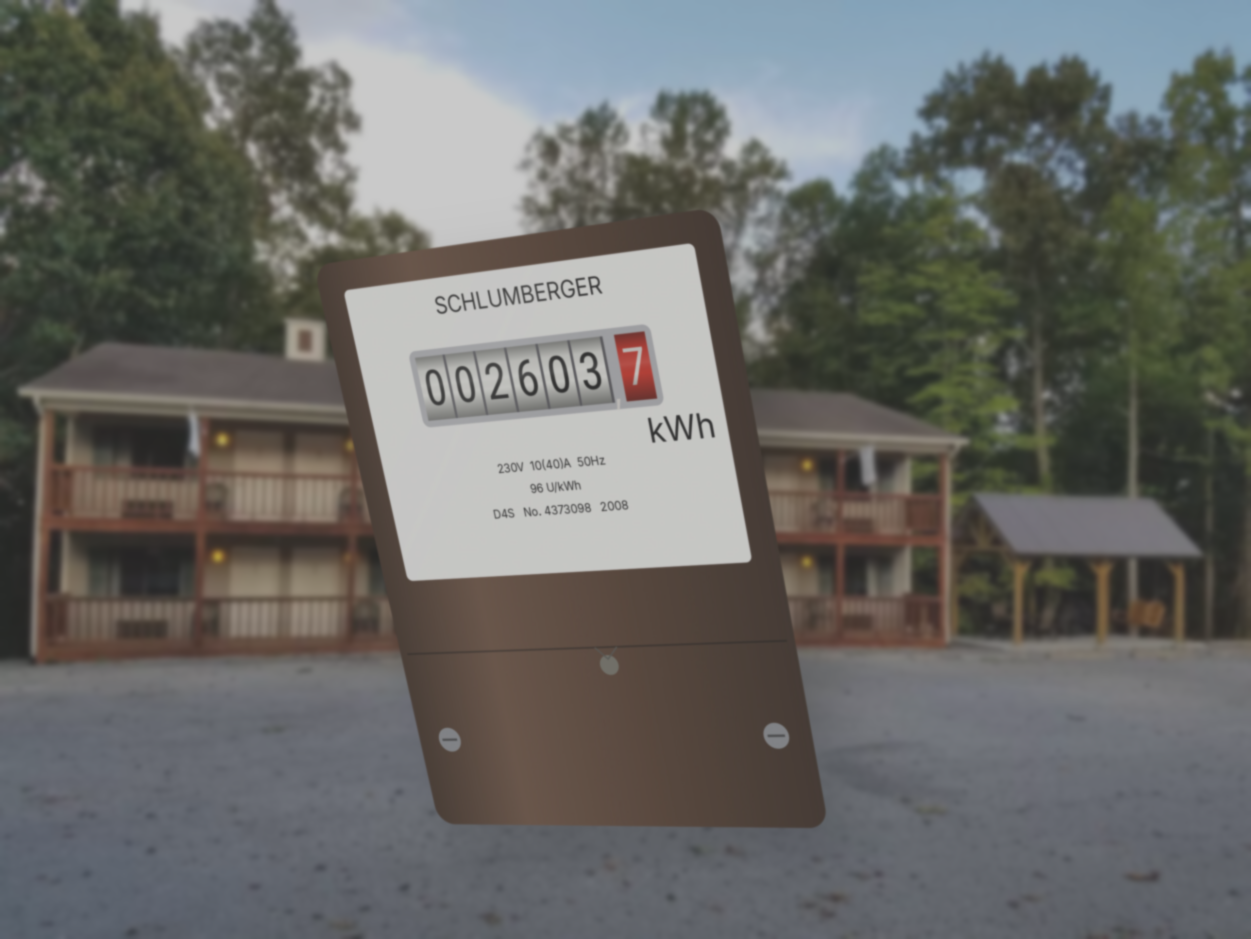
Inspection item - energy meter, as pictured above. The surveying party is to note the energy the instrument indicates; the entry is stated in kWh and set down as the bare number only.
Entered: 2603.7
